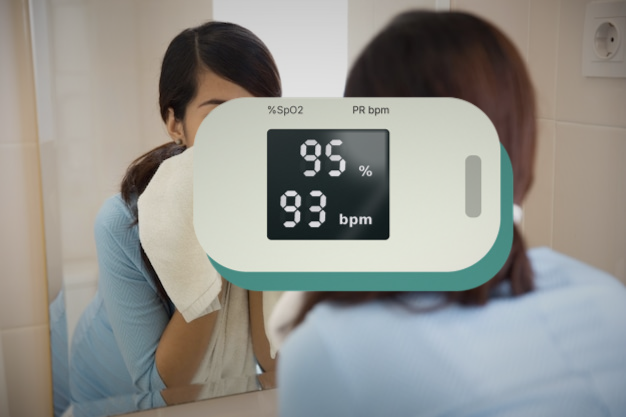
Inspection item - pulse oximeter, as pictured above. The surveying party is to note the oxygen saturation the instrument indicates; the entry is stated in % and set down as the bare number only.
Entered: 95
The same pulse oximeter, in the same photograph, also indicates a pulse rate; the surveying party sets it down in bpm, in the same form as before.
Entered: 93
